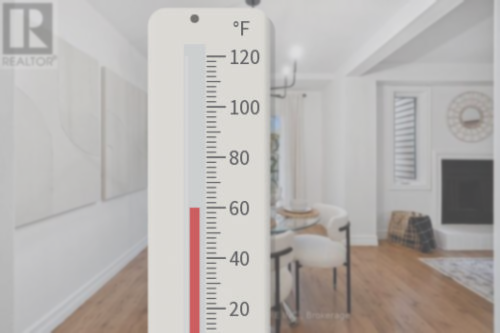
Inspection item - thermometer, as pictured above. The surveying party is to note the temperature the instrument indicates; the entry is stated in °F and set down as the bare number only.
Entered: 60
